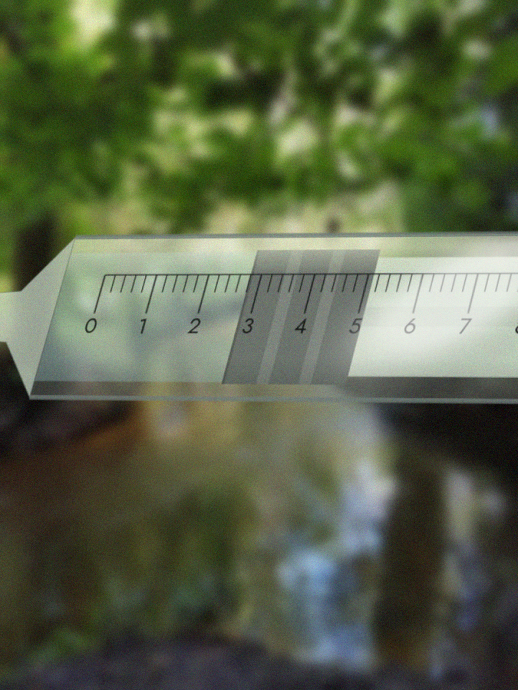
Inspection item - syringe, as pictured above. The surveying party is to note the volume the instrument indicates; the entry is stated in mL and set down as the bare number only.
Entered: 2.8
